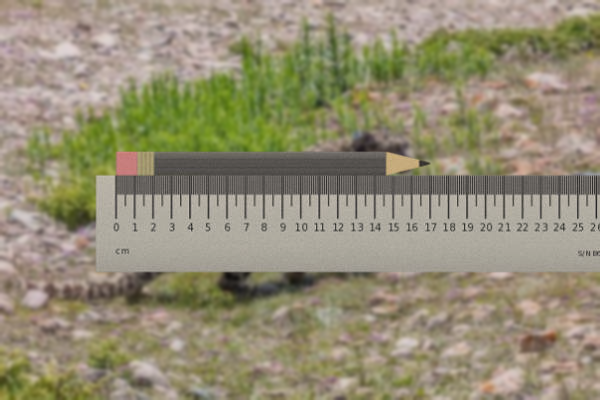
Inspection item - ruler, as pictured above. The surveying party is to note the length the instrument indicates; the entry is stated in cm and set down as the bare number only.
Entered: 17
